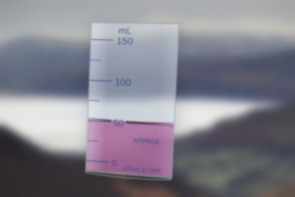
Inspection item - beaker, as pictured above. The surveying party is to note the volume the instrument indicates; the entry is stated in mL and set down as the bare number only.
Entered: 50
